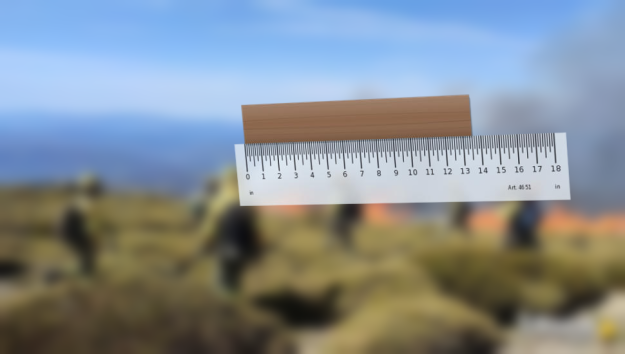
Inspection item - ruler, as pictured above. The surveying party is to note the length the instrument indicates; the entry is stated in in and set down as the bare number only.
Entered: 13.5
